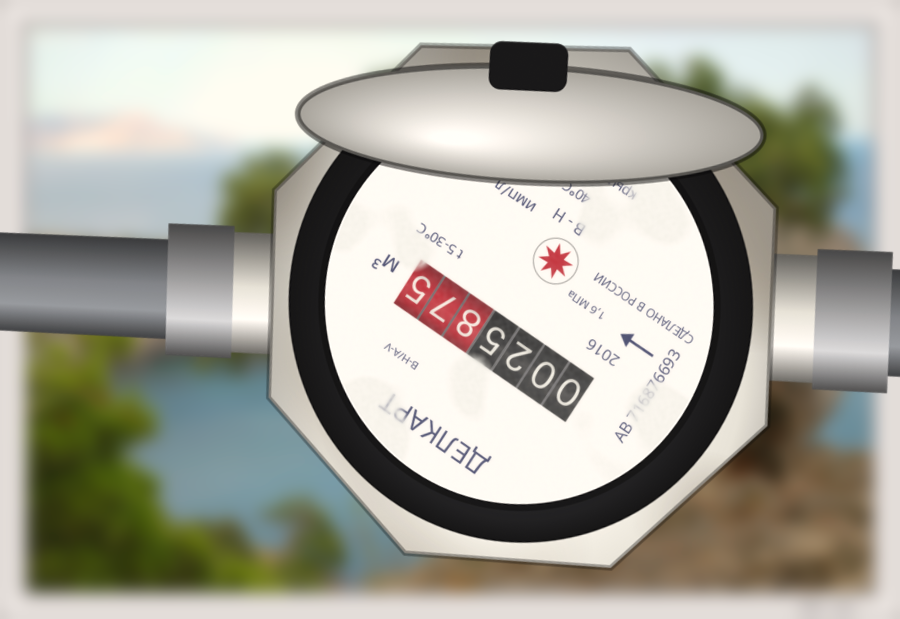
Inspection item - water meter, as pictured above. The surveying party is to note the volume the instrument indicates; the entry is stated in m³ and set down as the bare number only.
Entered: 25.875
